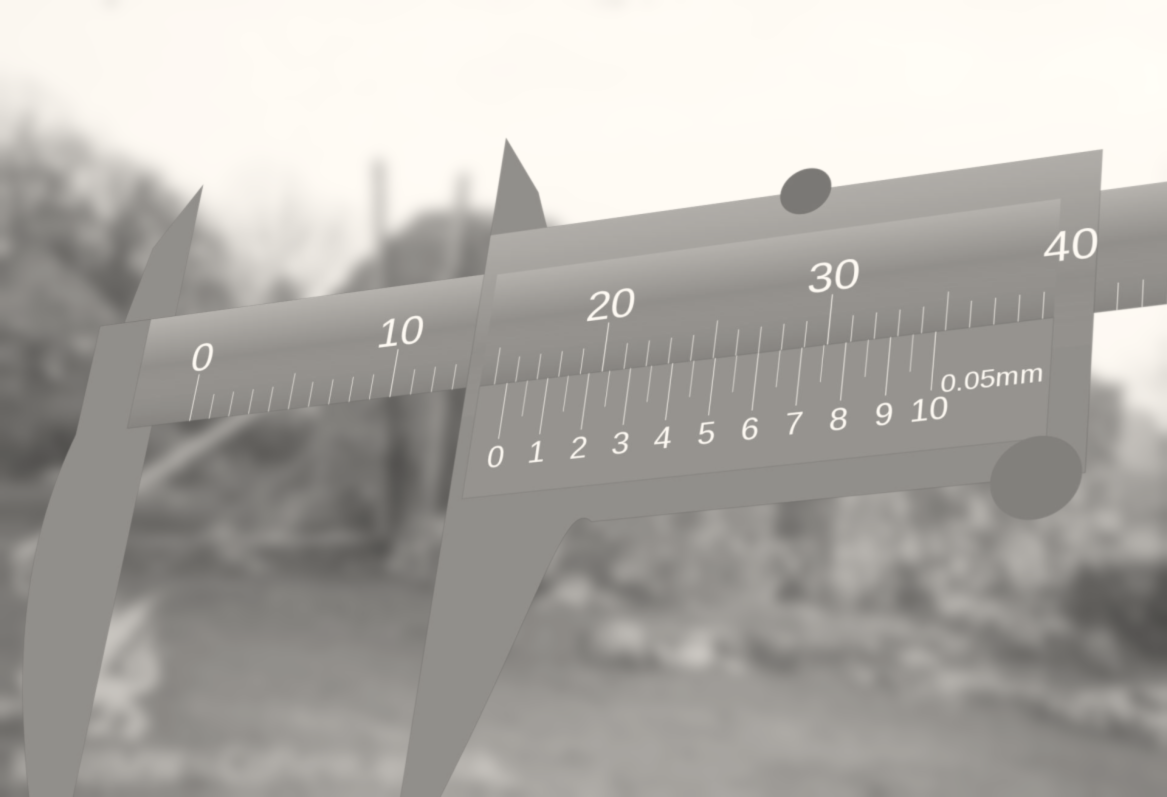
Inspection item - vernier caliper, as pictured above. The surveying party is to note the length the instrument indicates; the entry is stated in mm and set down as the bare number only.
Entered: 15.6
